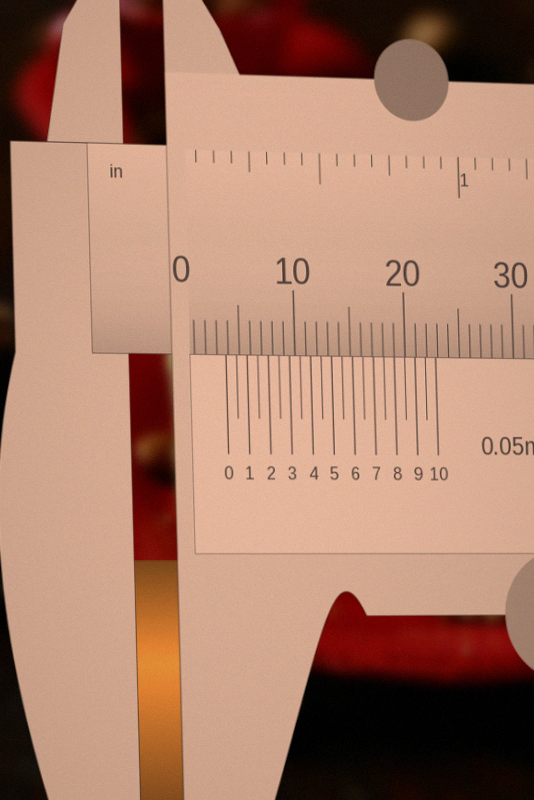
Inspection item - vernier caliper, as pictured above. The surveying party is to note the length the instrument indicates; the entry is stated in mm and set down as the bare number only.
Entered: 3.8
